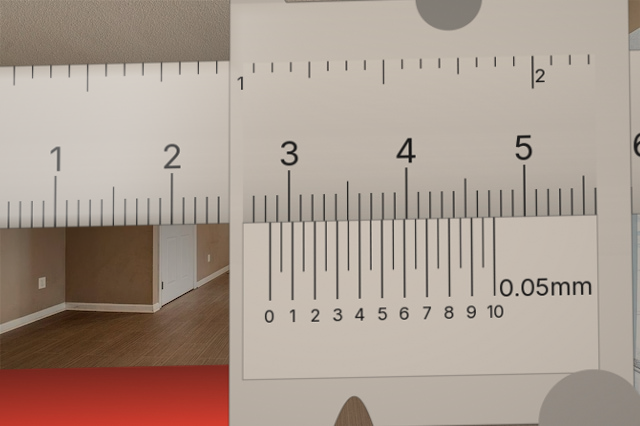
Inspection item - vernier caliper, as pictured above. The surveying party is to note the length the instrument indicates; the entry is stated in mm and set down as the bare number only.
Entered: 28.4
